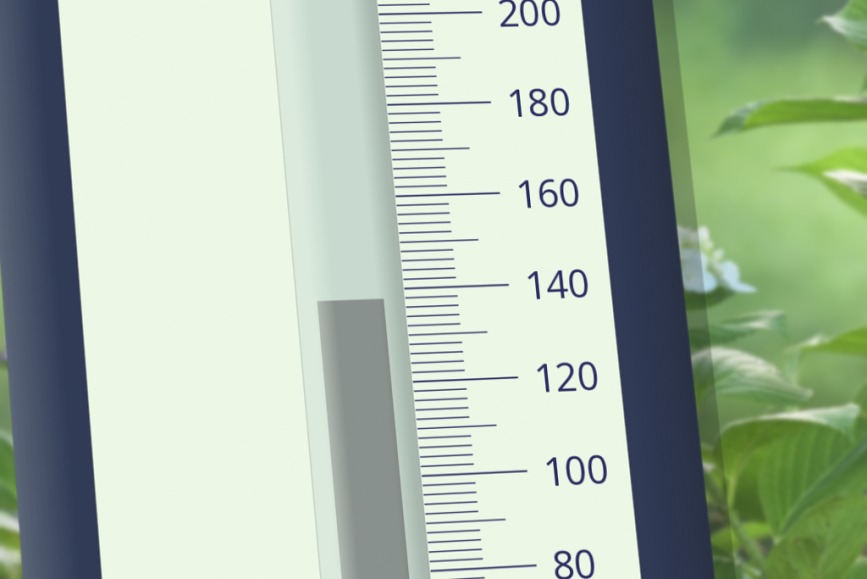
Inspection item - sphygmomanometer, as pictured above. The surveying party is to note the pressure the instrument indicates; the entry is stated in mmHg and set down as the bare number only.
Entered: 138
